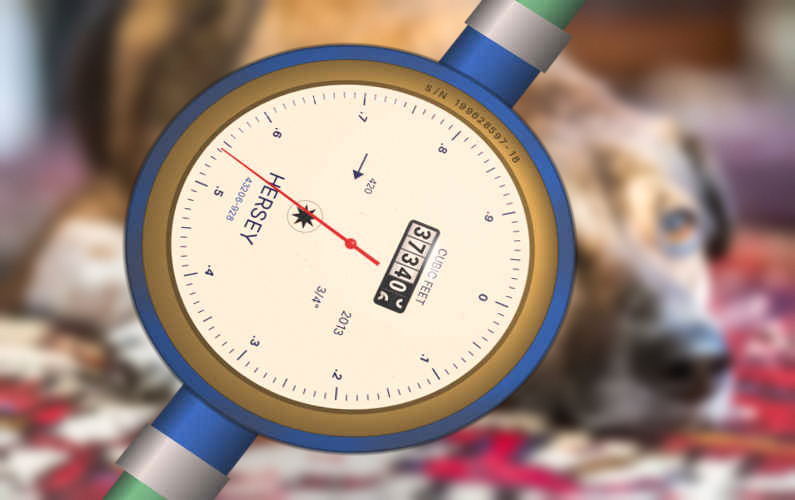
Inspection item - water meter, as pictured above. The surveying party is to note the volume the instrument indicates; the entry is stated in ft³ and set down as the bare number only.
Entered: 373405.54
